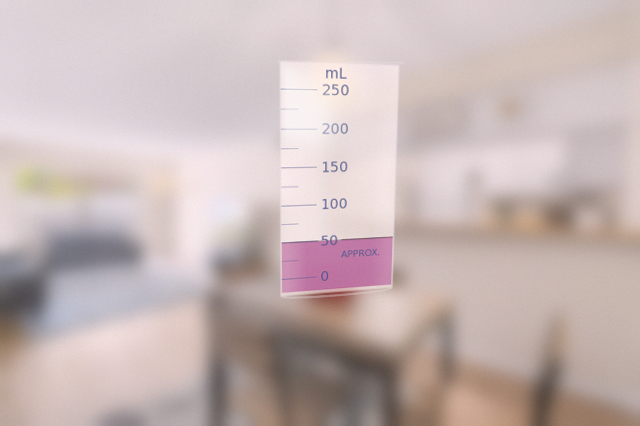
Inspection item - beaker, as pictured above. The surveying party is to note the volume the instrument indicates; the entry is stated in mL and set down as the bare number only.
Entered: 50
